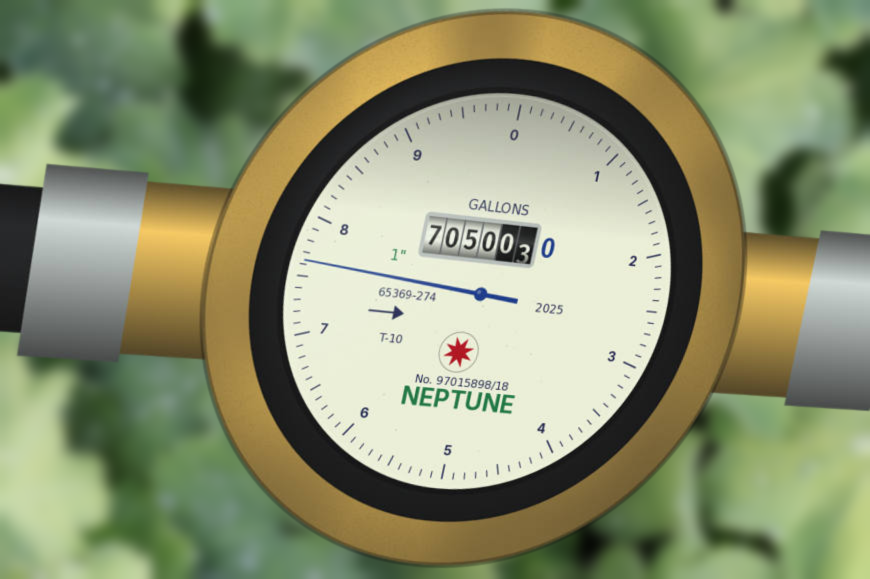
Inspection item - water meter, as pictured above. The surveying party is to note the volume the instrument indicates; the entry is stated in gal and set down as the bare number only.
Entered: 7050027.6
